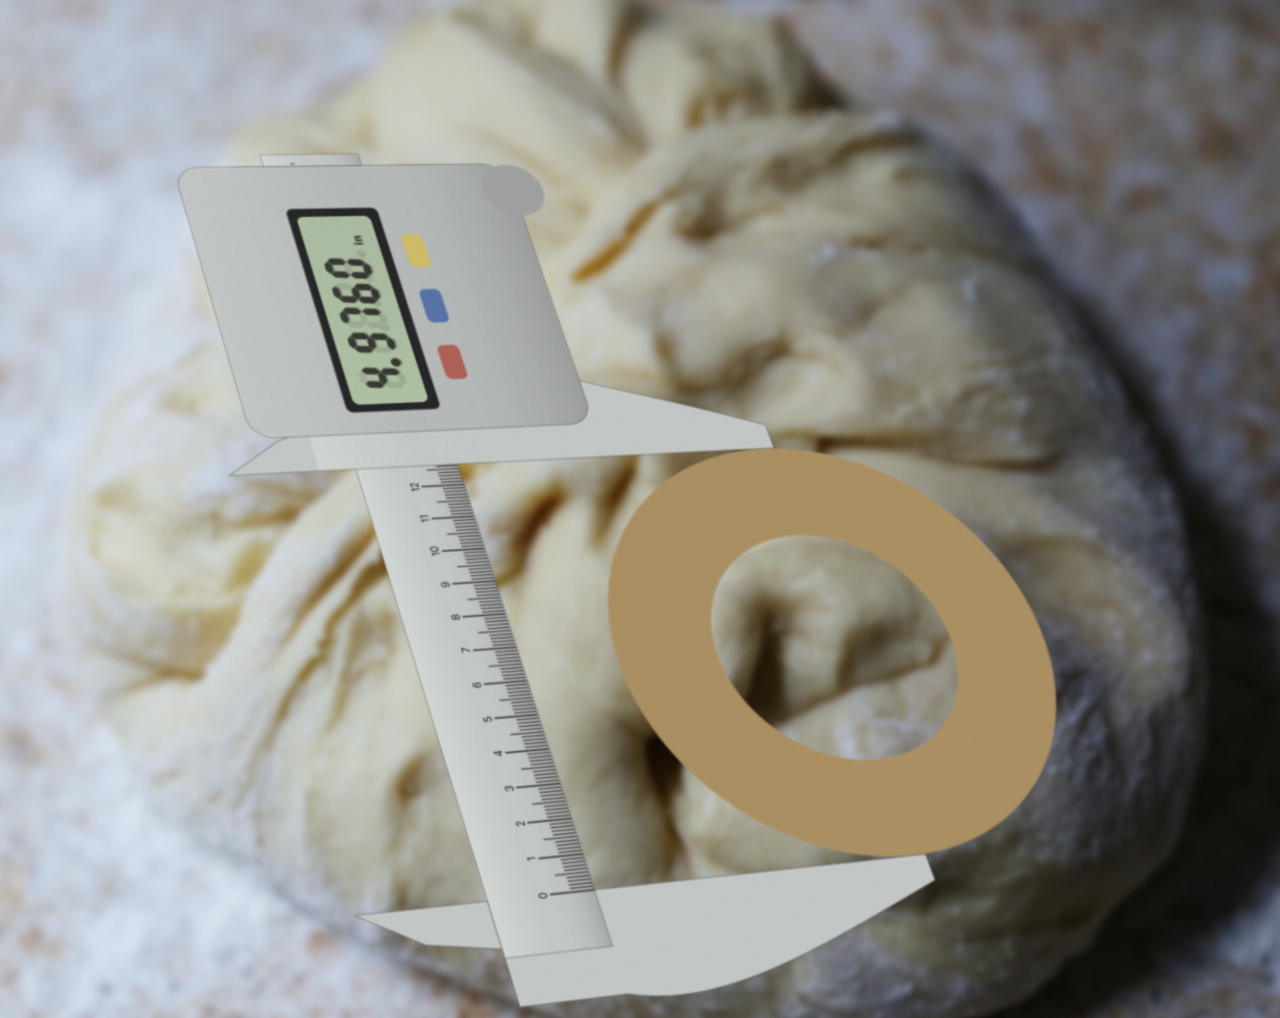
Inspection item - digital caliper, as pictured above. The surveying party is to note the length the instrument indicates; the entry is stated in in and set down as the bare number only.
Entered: 4.9760
